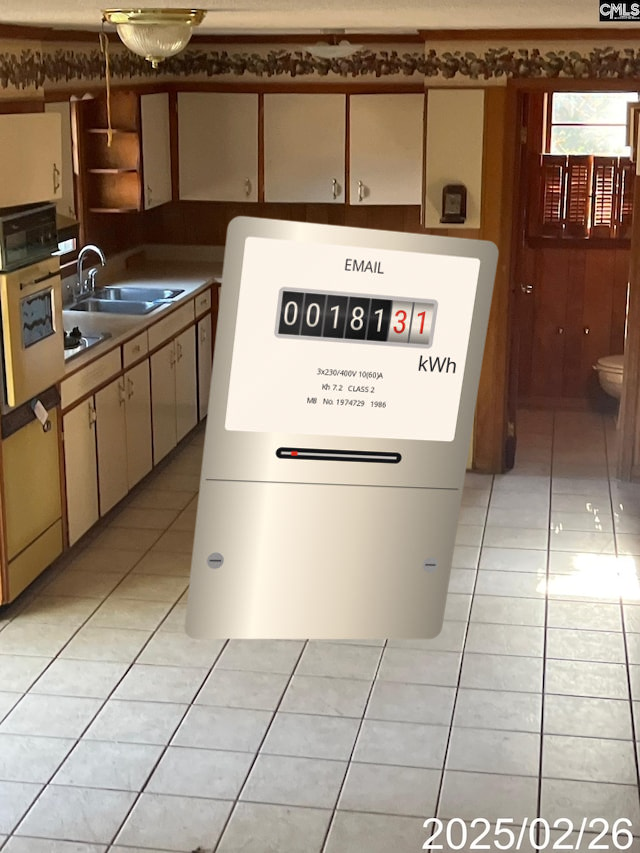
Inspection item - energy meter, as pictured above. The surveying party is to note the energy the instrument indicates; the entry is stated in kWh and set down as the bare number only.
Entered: 181.31
